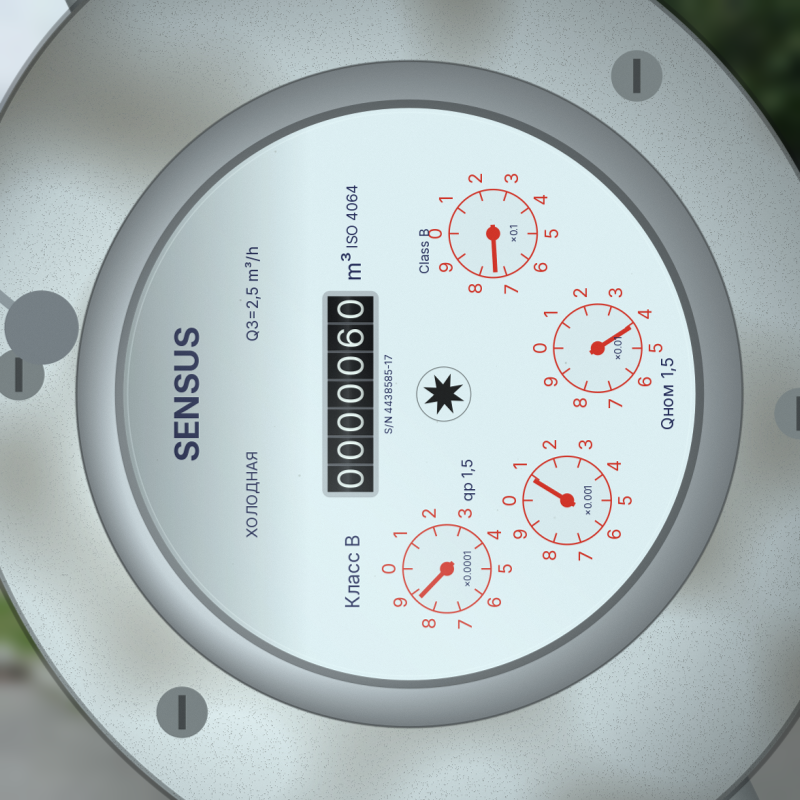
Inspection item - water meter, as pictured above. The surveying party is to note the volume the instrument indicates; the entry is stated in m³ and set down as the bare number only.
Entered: 60.7408
